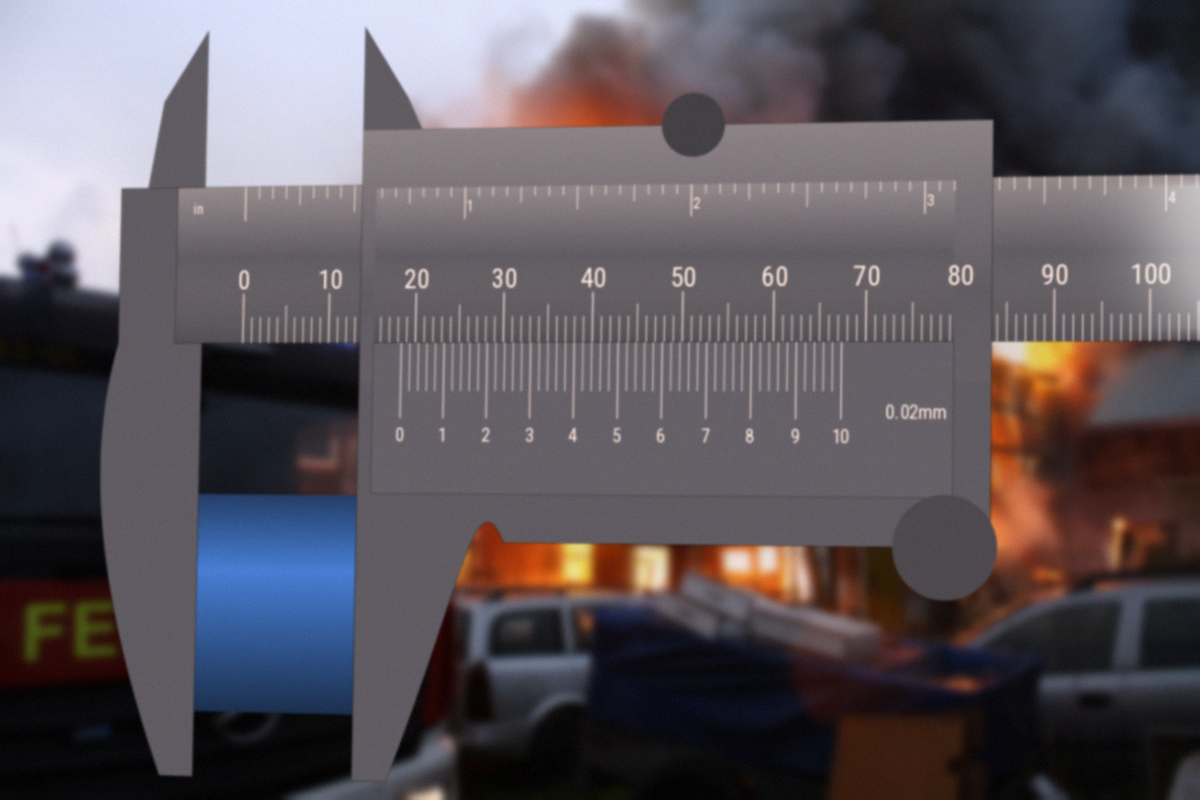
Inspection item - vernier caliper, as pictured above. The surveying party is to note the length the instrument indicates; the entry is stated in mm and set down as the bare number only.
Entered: 18.4
